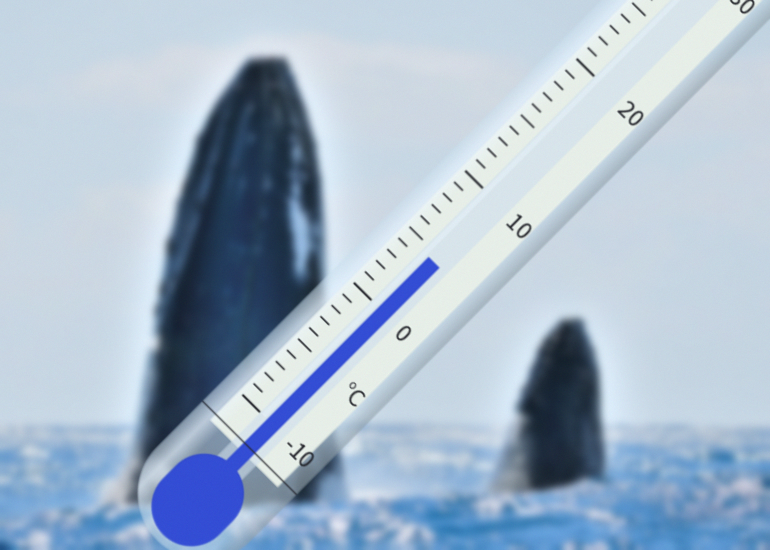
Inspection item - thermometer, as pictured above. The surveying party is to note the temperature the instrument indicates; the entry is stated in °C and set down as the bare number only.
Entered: 4.5
